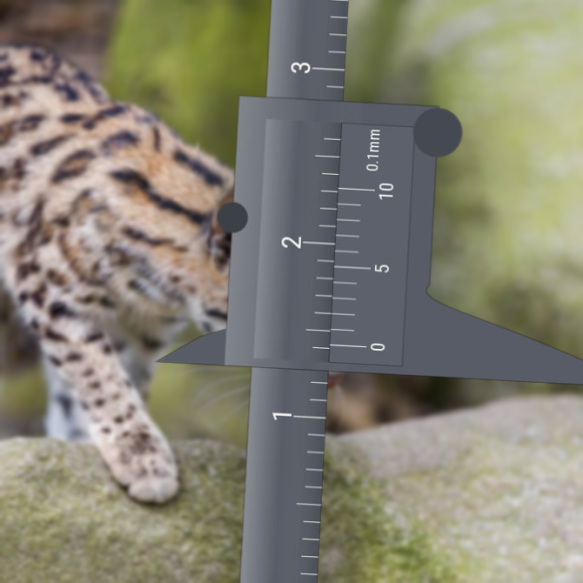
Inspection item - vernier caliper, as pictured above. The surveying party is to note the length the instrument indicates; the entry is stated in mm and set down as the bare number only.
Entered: 14.2
